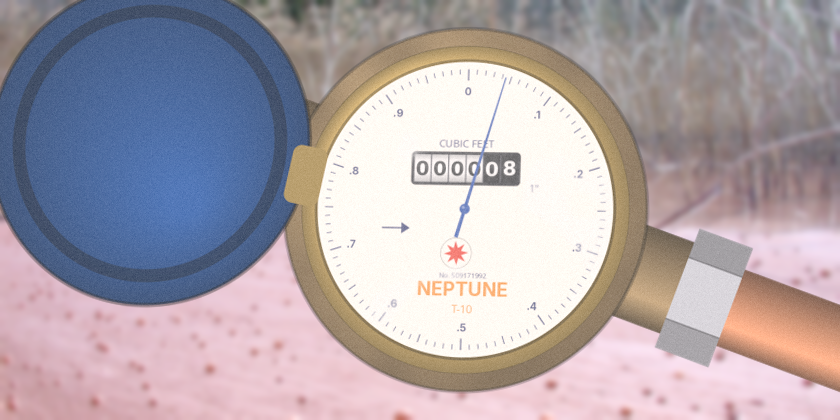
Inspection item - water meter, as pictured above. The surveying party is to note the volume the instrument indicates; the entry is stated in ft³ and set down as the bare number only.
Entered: 8.04
